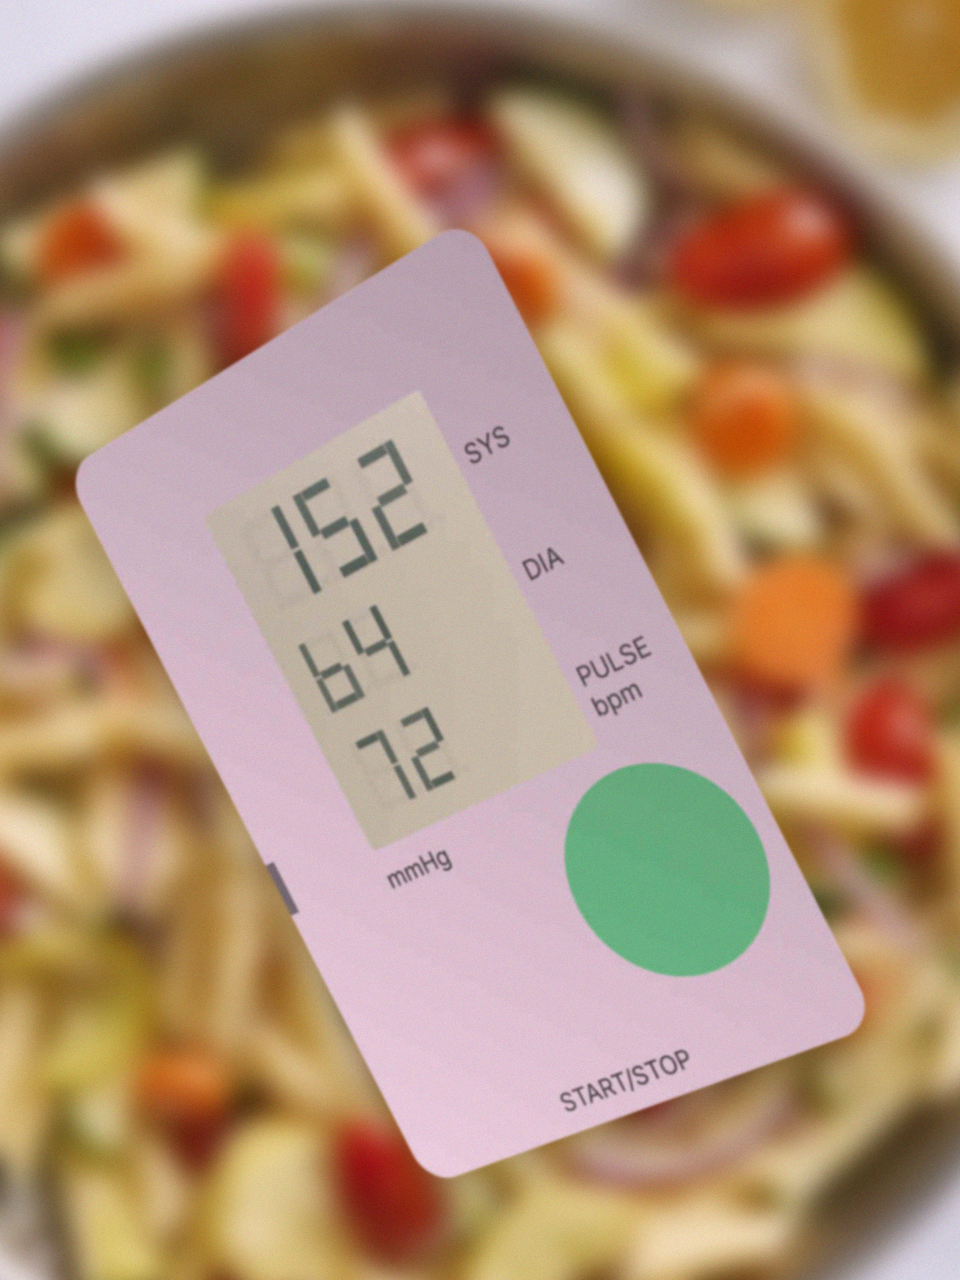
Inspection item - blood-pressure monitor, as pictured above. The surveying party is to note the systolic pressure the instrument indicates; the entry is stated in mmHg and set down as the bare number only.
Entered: 152
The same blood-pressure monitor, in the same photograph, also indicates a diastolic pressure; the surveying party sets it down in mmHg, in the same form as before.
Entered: 64
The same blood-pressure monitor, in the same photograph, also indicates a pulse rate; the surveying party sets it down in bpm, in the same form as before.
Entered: 72
